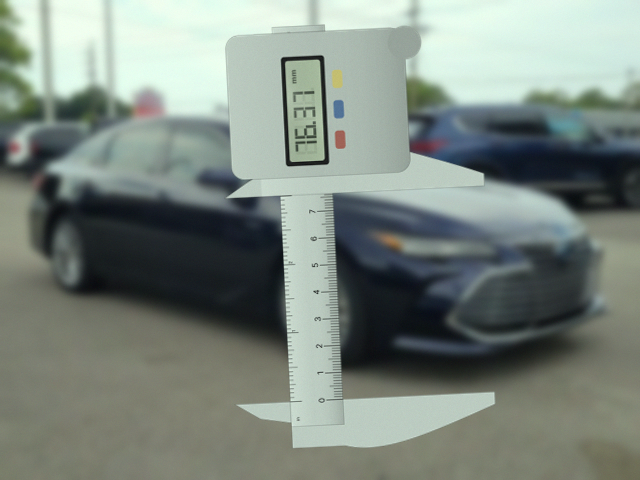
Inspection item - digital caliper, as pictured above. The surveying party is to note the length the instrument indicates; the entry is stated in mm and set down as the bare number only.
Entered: 76.37
